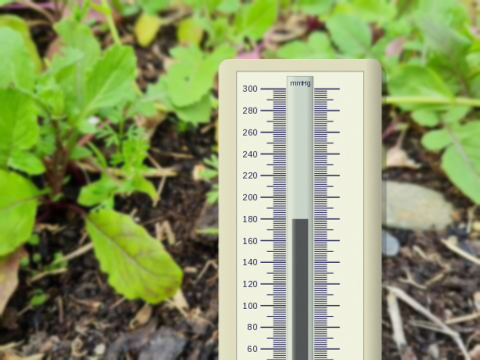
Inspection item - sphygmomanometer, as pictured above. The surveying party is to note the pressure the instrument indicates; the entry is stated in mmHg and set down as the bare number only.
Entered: 180
